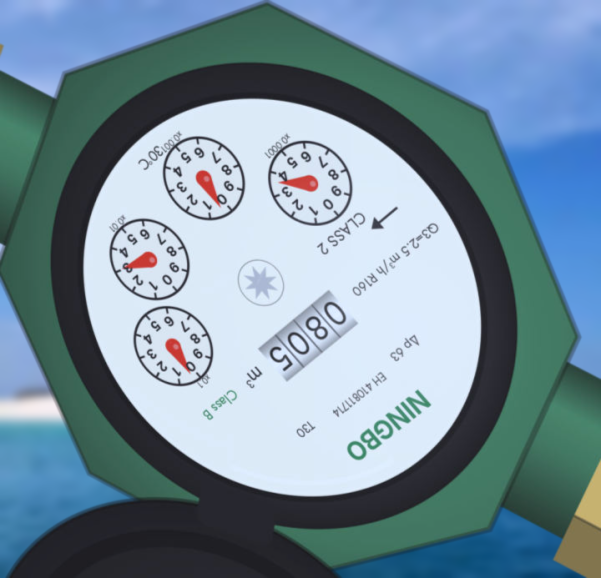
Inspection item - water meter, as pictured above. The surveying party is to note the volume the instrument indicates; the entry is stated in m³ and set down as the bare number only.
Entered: 805.0303
